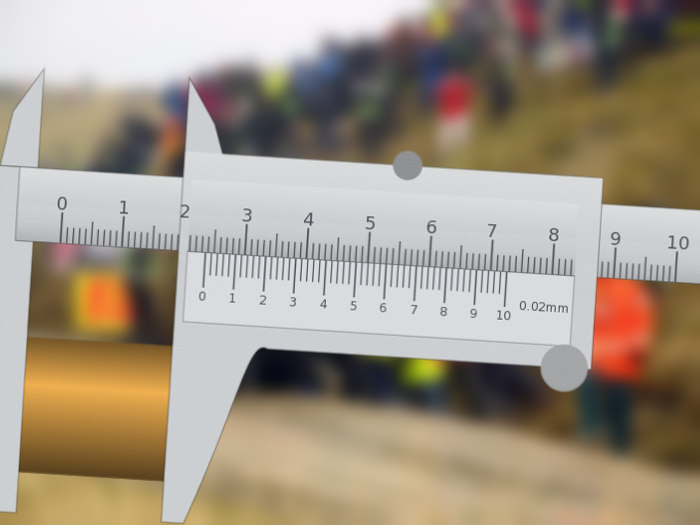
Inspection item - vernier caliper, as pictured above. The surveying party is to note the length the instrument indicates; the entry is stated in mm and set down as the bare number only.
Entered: 23.6
